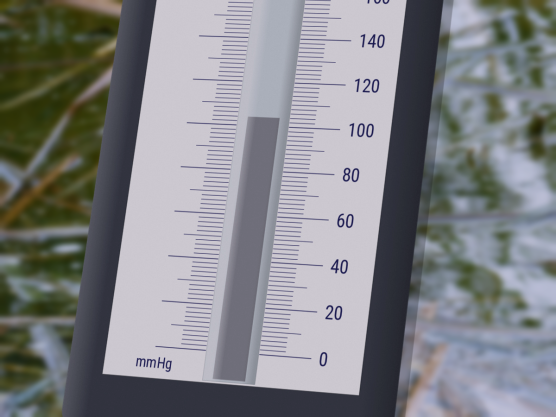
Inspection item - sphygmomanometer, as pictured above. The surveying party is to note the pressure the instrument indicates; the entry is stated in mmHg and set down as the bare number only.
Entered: 104
